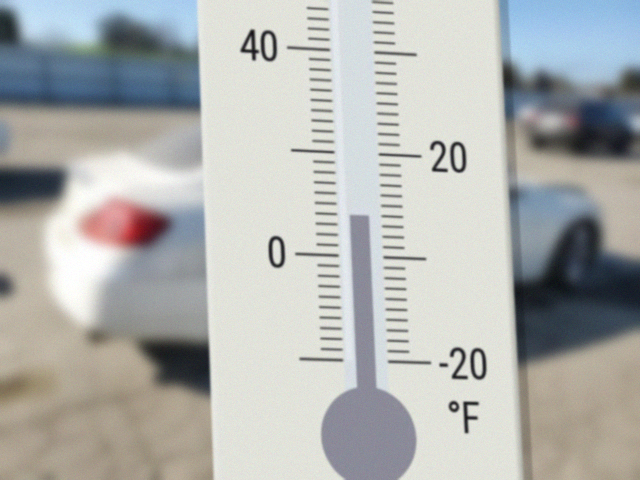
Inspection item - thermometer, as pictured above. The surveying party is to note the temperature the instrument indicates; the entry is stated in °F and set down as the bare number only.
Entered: 8
